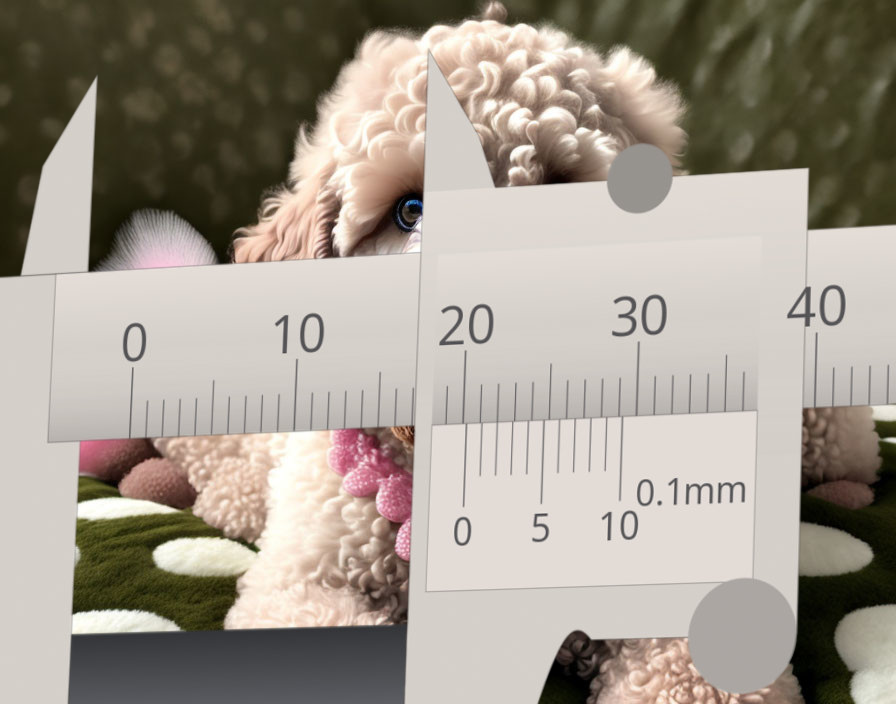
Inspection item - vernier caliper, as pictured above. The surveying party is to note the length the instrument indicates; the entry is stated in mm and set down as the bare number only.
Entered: 20.2
